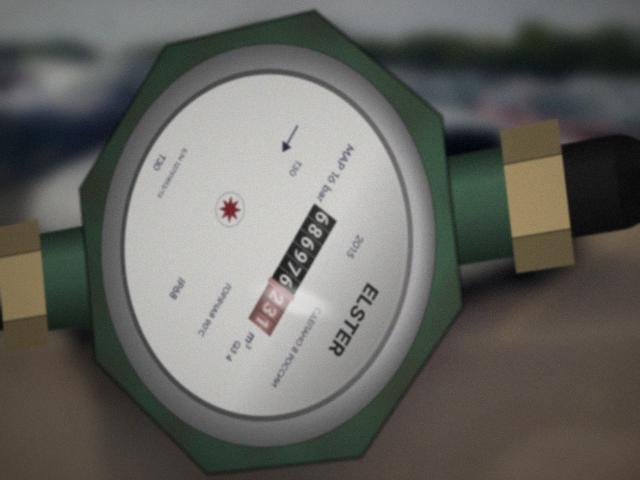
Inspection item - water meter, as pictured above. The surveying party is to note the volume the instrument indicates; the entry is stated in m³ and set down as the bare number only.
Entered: 686976.231
